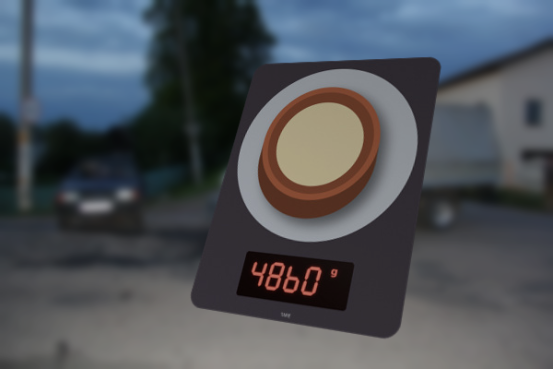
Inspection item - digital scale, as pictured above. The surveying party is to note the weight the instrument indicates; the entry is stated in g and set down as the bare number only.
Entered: 4860
